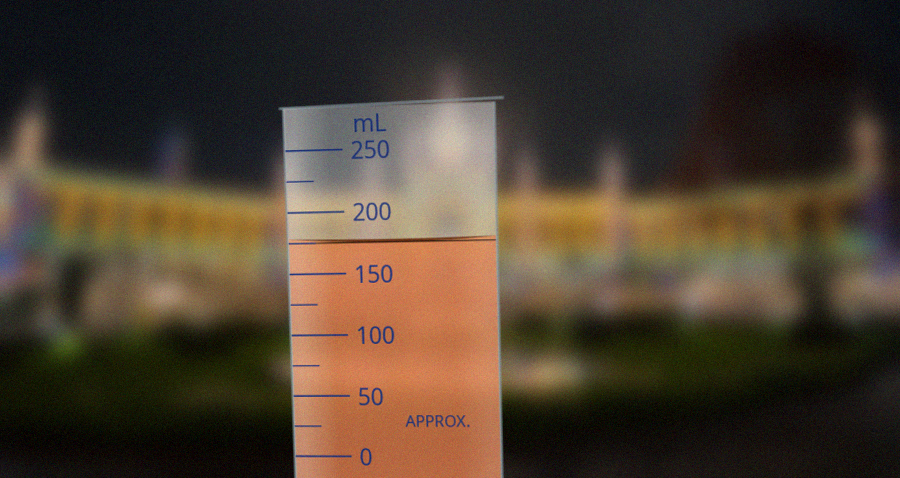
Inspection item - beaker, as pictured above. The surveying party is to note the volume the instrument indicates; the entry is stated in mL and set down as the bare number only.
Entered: 175
